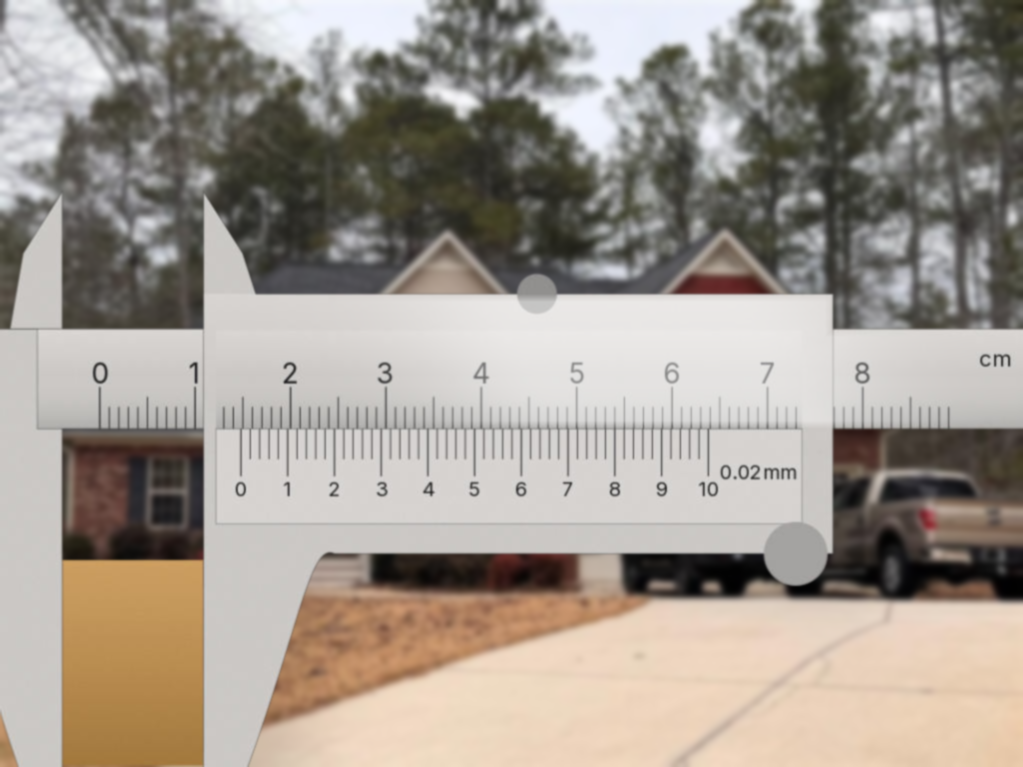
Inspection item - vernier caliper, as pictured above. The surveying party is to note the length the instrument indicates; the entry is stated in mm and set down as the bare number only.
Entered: 14.8
